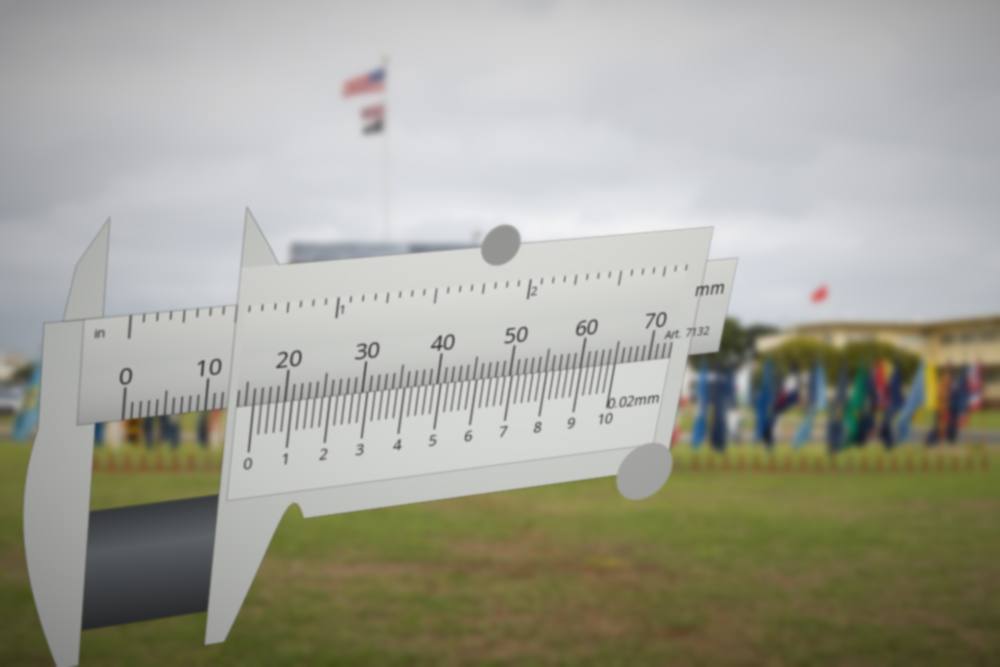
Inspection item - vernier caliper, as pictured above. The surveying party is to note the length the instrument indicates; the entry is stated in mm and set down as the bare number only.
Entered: 16.0
